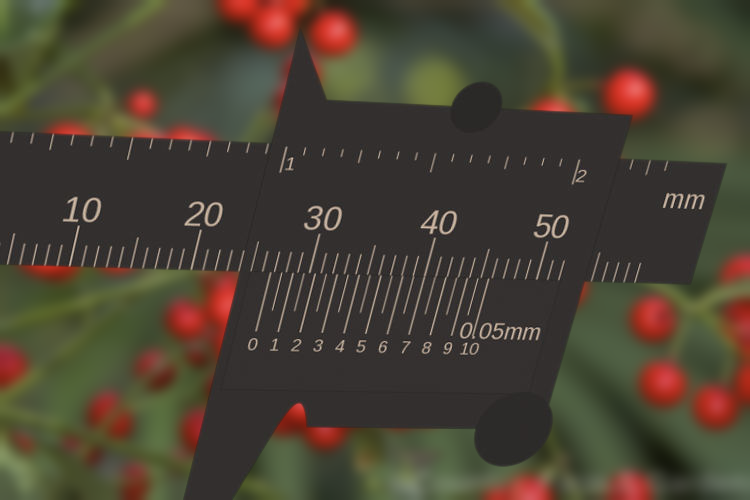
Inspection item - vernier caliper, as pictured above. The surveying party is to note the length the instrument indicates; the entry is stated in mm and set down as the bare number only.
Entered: 26.7
